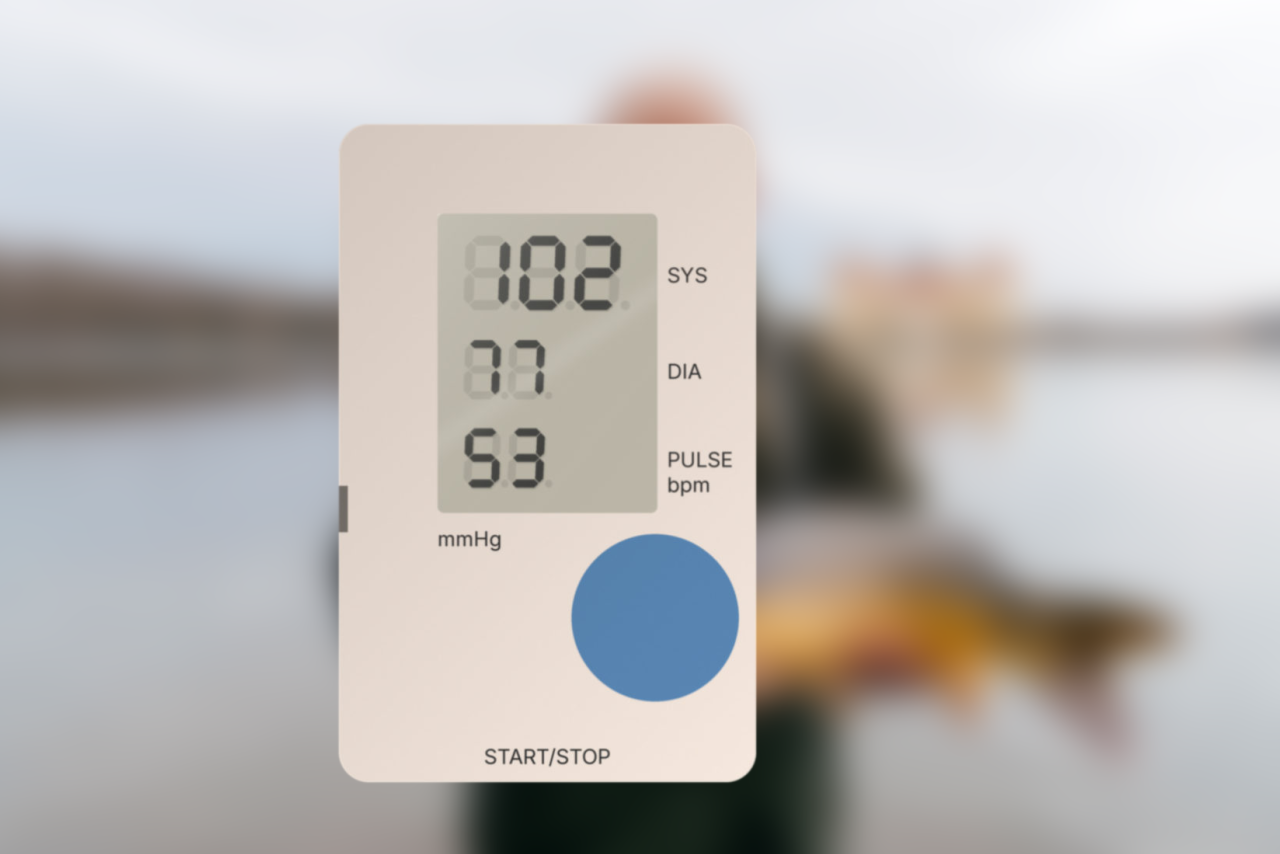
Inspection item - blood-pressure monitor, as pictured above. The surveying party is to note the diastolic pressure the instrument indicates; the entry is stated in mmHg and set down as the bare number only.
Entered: 77
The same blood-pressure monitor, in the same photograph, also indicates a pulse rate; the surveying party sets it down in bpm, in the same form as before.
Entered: 53
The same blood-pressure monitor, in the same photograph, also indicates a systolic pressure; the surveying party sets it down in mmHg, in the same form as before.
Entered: 102
